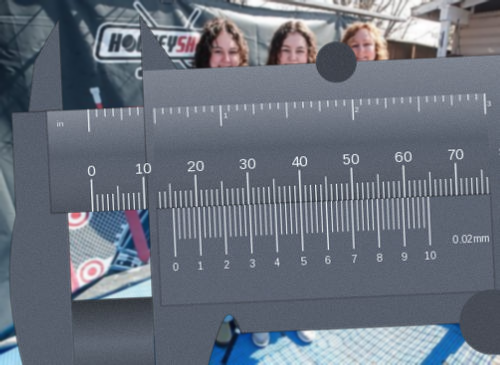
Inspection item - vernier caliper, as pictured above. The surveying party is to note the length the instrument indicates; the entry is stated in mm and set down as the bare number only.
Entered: 15.5
